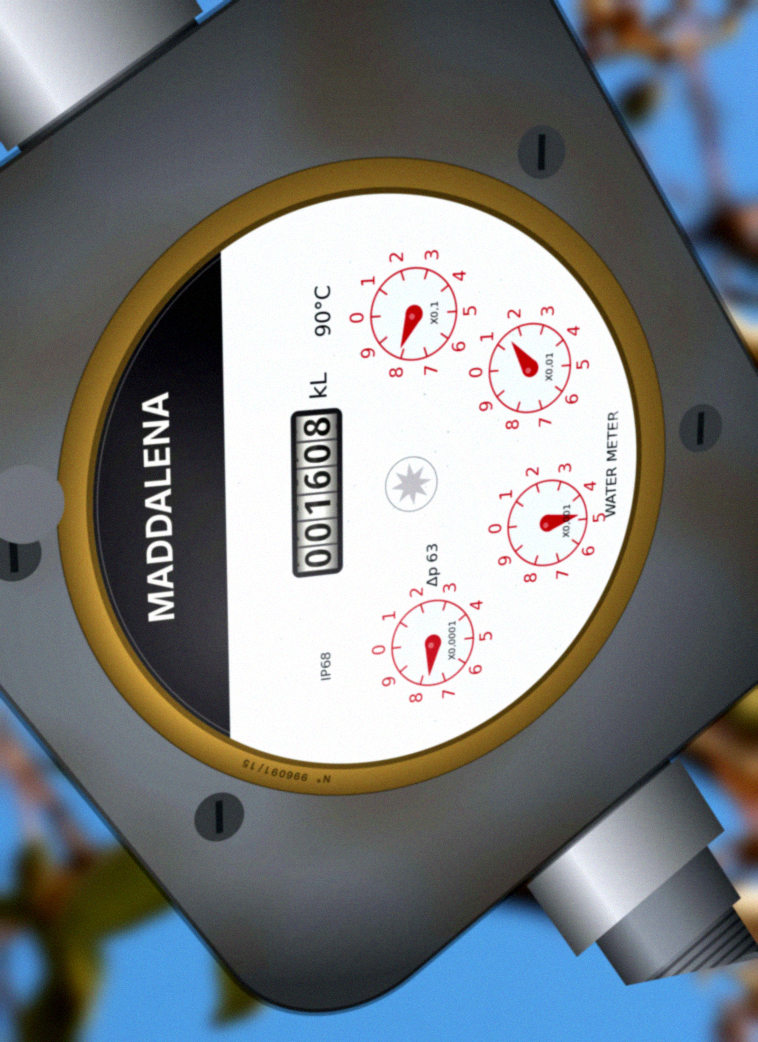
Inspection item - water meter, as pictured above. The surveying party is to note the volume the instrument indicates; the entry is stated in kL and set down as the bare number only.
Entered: 1608.8147
